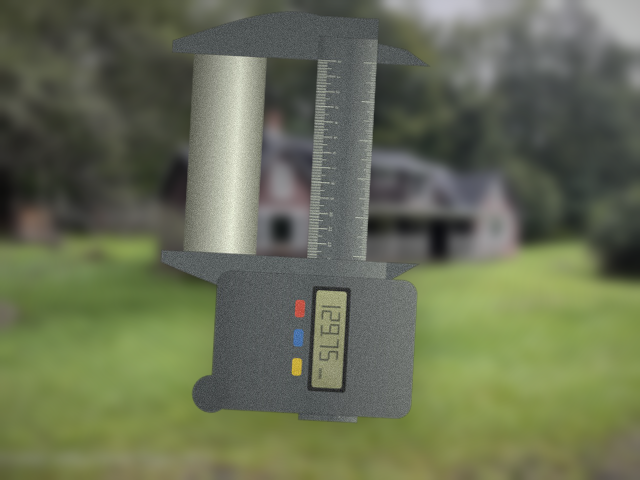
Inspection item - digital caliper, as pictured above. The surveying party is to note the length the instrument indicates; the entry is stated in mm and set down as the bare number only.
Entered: 129.75
